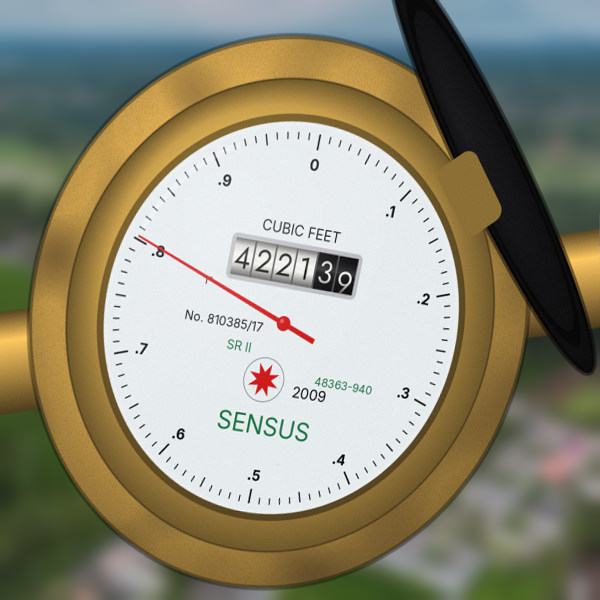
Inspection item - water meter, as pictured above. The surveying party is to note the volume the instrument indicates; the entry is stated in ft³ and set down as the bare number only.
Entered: 422138.80
